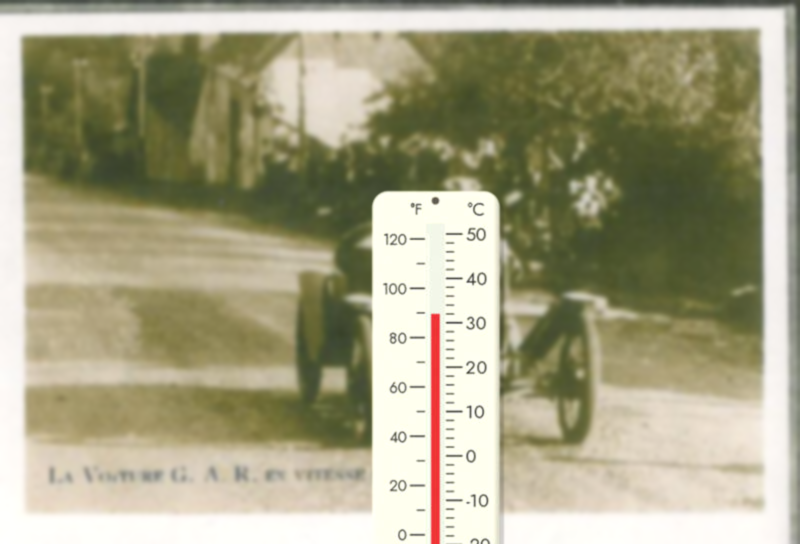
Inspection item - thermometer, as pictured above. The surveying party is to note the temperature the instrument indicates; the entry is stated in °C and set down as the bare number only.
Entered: 32
